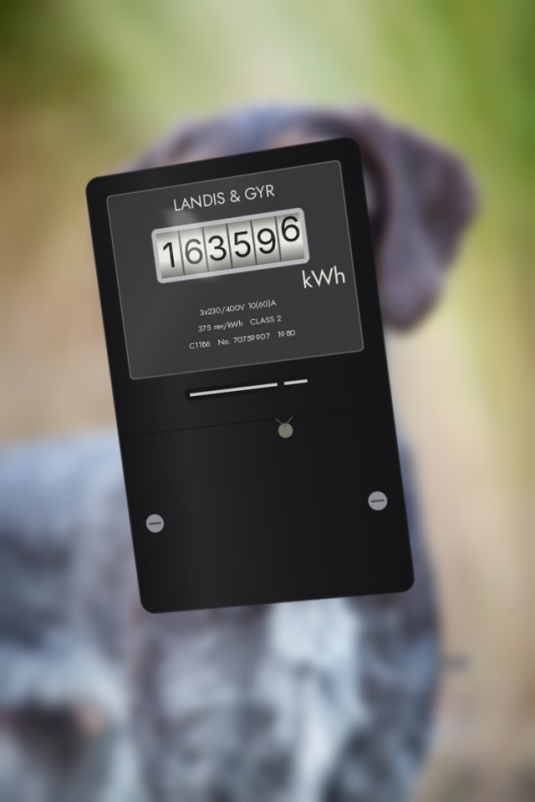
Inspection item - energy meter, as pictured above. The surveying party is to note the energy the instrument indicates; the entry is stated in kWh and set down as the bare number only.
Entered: 163596
